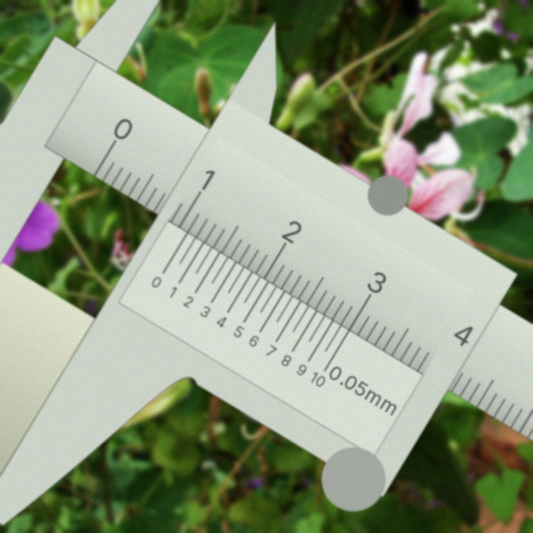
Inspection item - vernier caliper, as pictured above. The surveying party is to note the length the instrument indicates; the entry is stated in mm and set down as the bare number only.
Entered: 11.0
